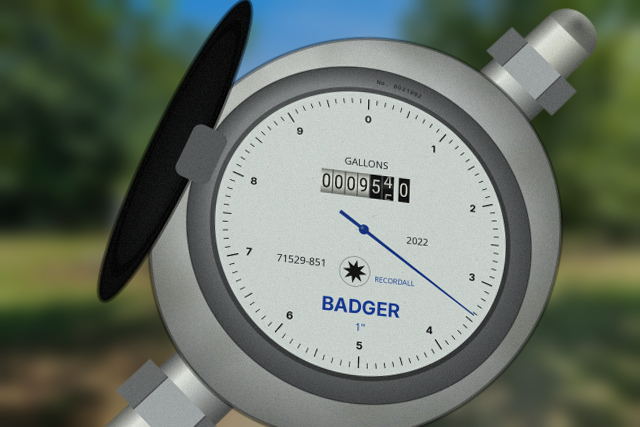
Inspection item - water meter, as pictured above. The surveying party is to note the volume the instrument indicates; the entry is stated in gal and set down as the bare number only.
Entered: 9543.4
